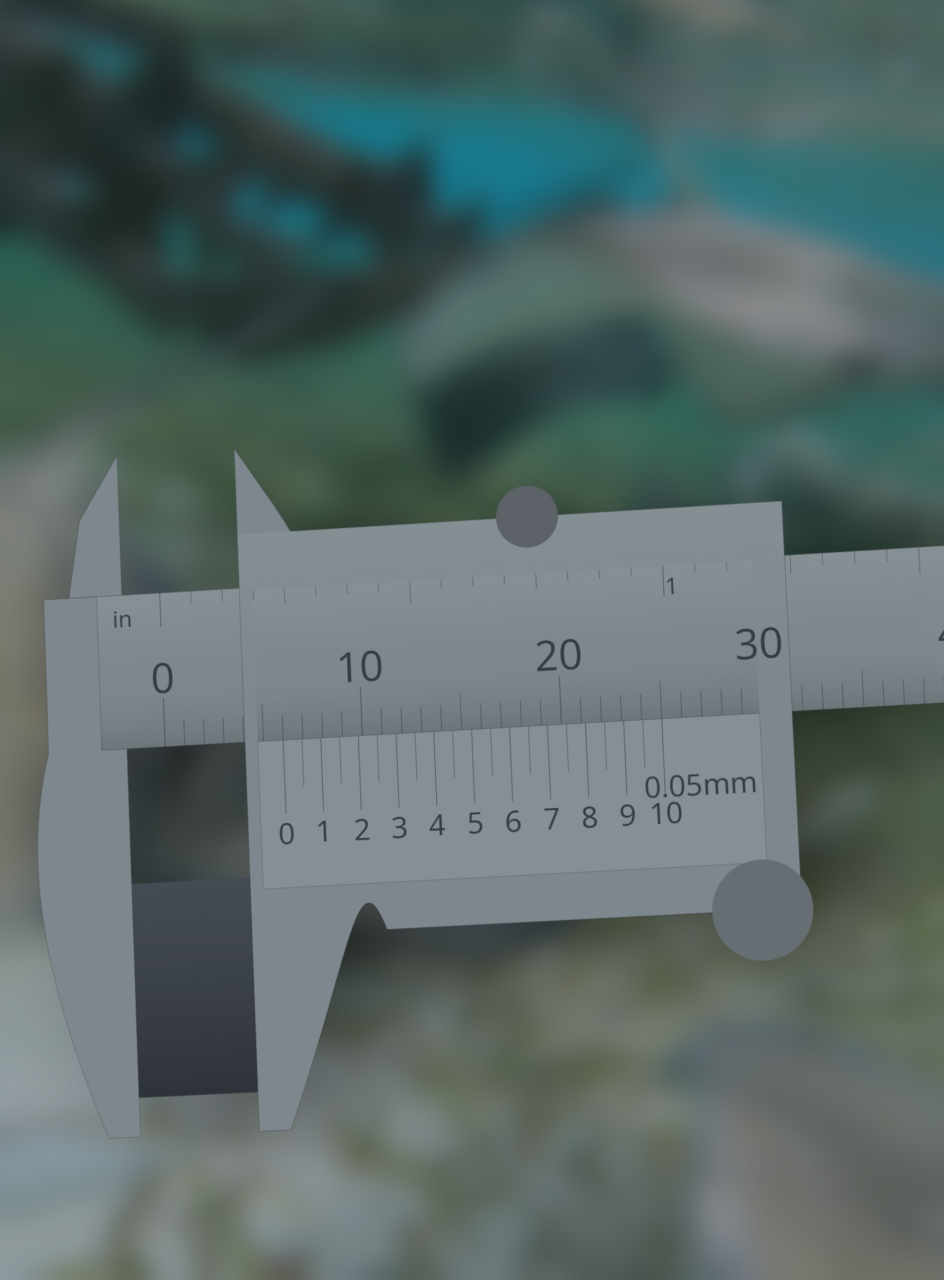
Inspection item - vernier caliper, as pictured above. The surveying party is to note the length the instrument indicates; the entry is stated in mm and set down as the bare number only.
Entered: 6.0
